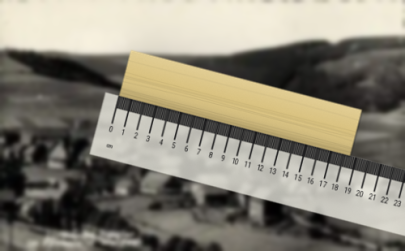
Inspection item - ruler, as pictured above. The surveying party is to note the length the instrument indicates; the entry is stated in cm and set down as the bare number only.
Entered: 18.5
